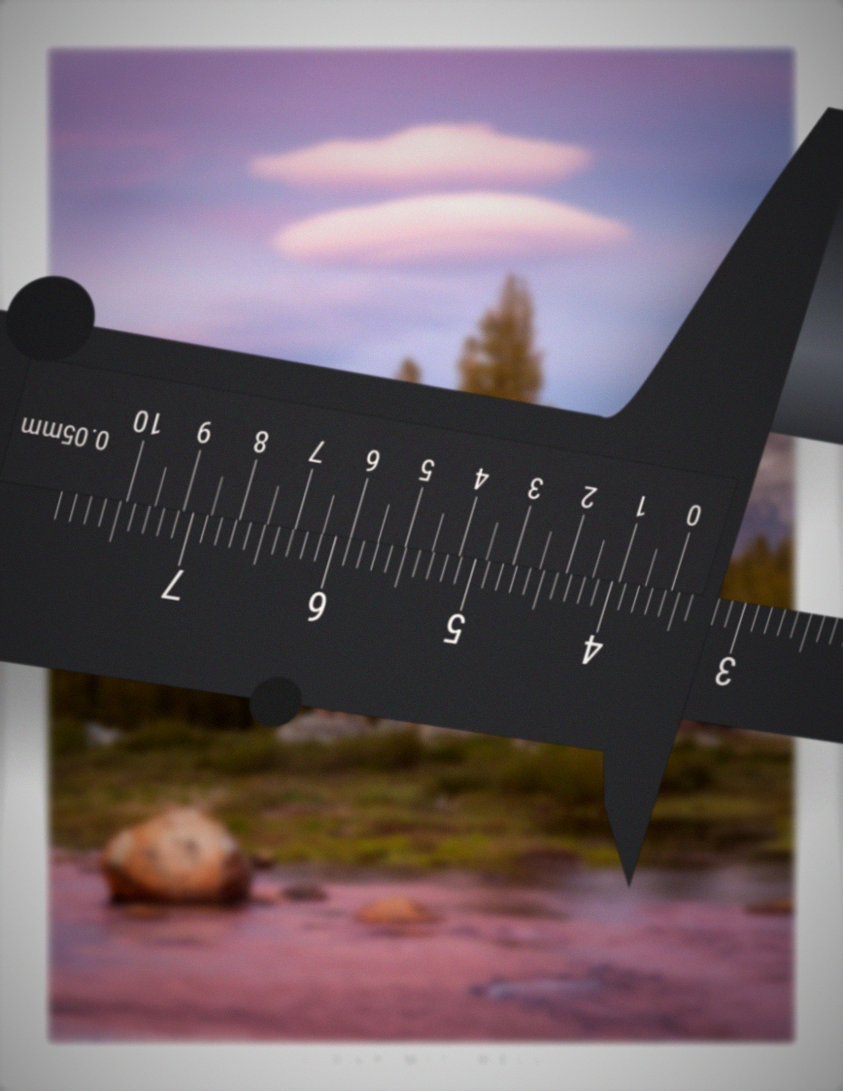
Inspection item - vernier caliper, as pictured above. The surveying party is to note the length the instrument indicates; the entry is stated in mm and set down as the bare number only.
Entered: 35.6
